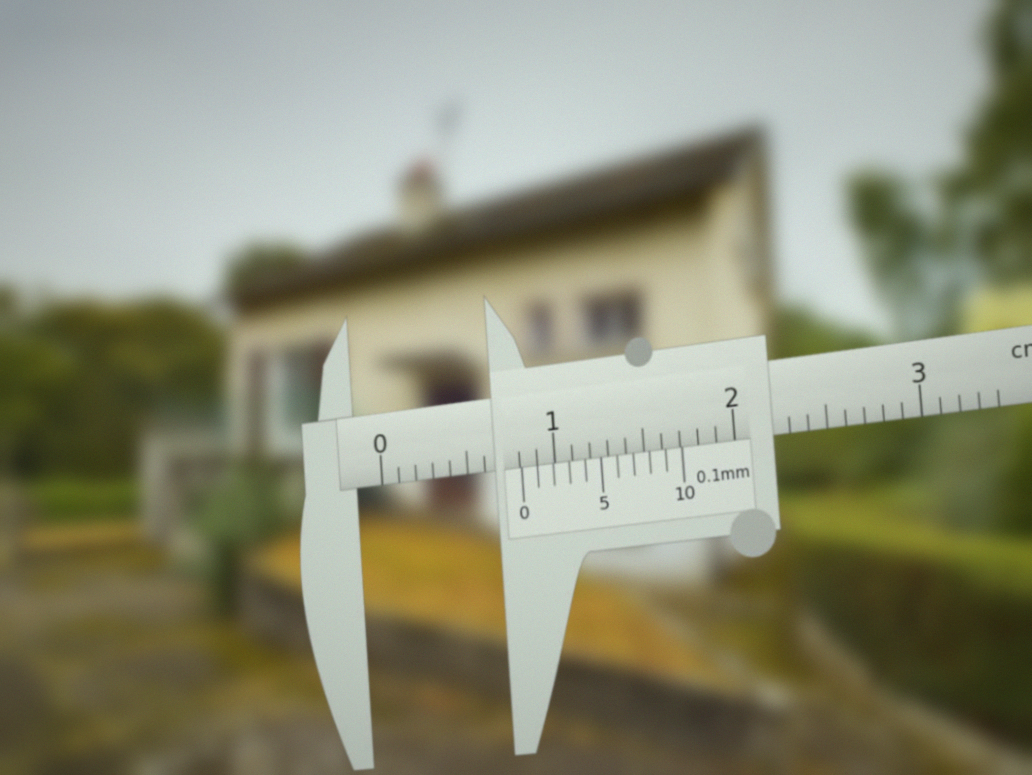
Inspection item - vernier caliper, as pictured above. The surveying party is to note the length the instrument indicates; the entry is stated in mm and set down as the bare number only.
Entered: 8.1
